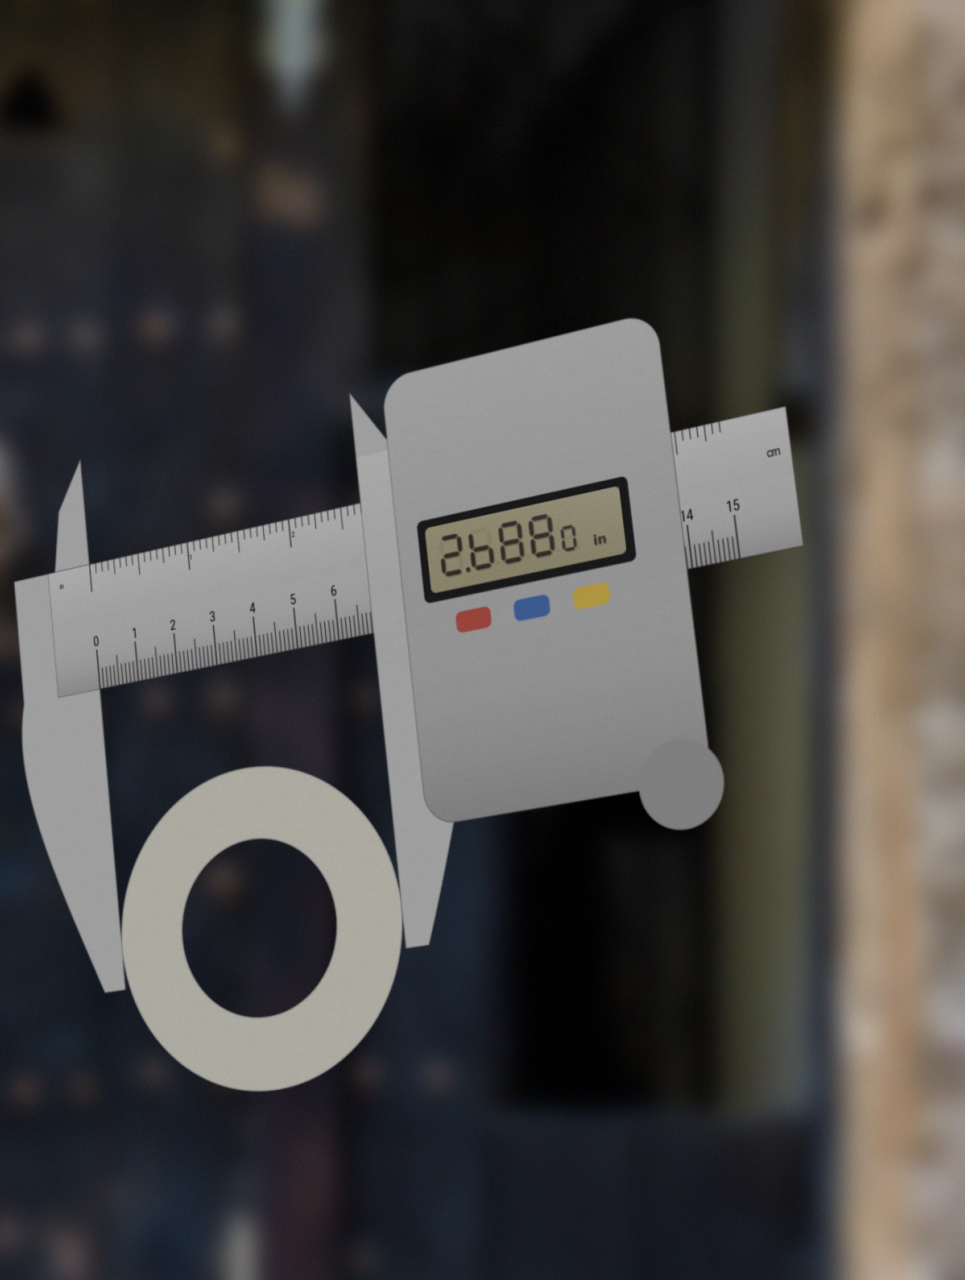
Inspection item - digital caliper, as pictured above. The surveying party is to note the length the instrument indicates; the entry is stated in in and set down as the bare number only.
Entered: 2.6880
